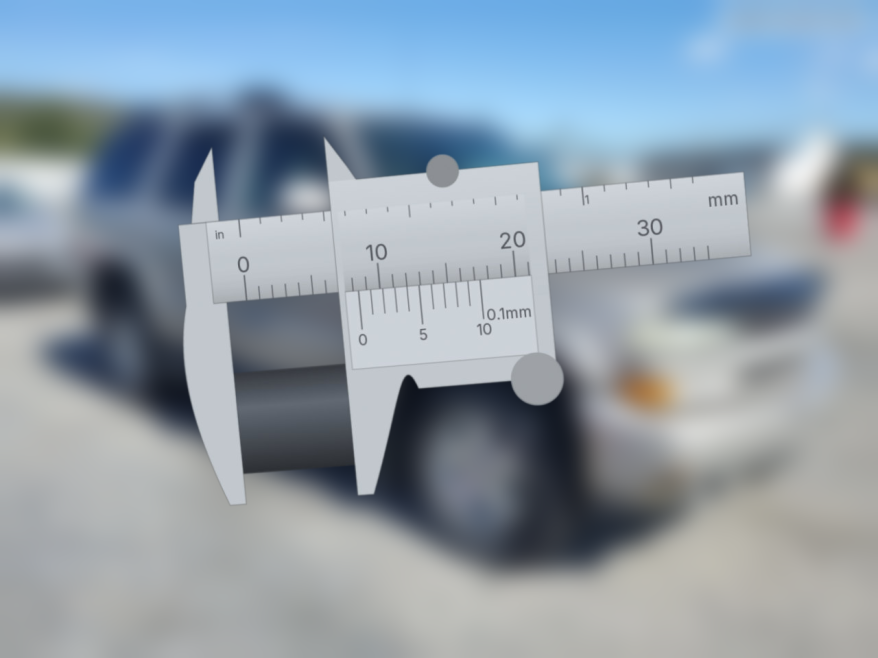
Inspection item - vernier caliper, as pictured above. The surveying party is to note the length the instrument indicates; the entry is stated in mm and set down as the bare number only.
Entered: 8.4
